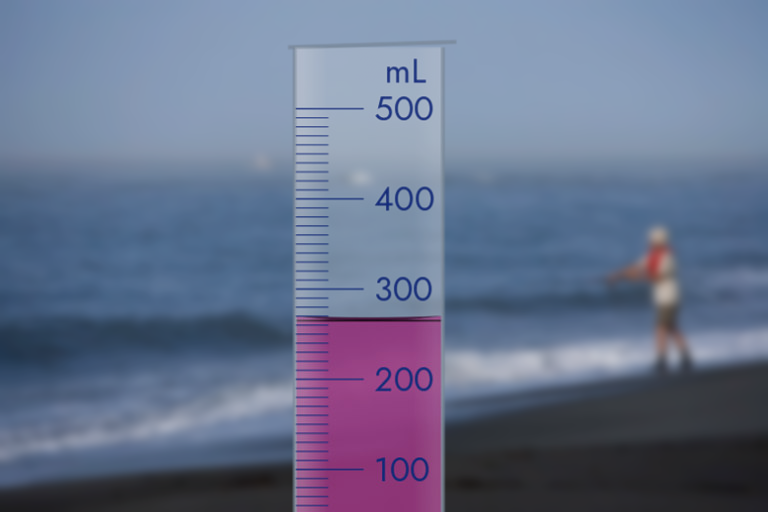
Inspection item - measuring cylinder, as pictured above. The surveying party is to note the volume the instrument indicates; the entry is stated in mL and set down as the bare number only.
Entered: 265
